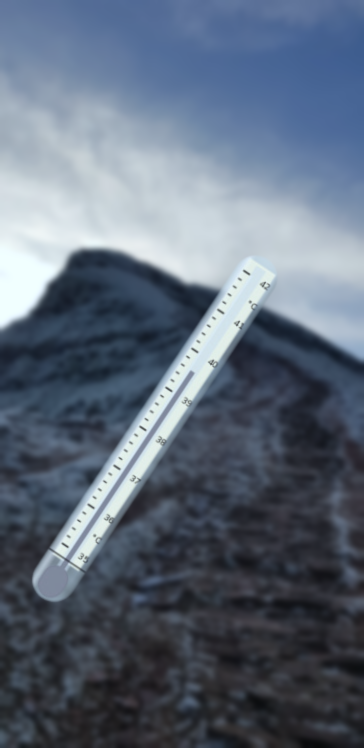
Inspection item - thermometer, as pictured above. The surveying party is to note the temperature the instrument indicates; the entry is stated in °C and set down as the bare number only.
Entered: 39.6
